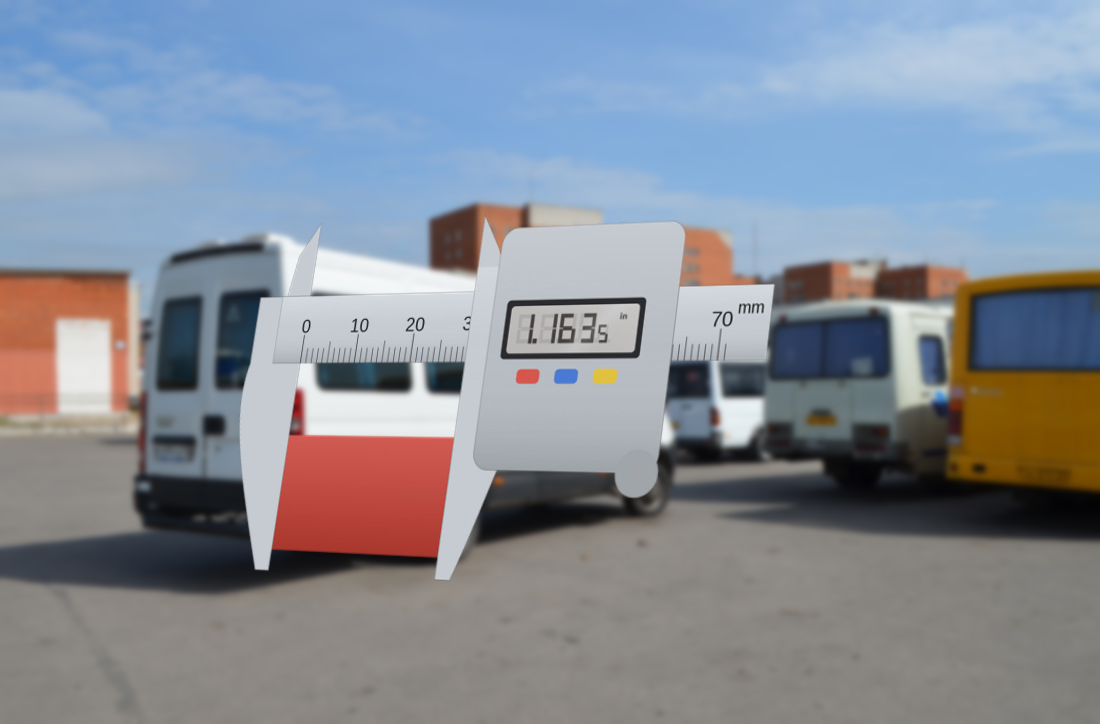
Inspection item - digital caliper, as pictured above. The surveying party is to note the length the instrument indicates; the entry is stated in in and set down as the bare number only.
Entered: 1.1635
